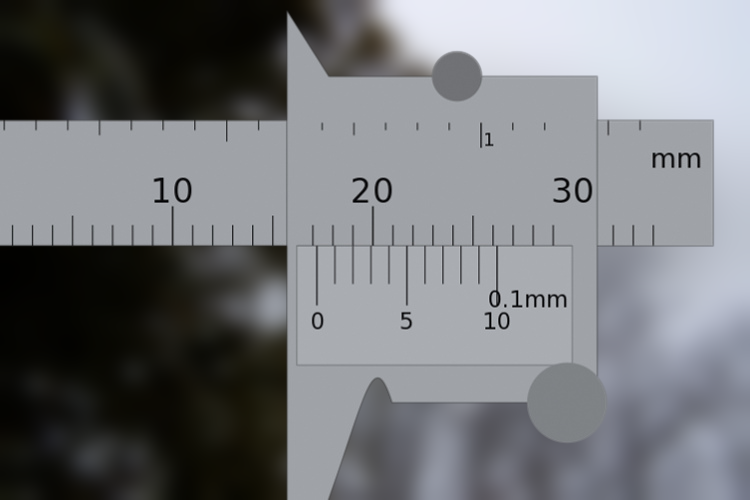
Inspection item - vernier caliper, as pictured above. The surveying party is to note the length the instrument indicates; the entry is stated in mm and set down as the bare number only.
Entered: 17.2
